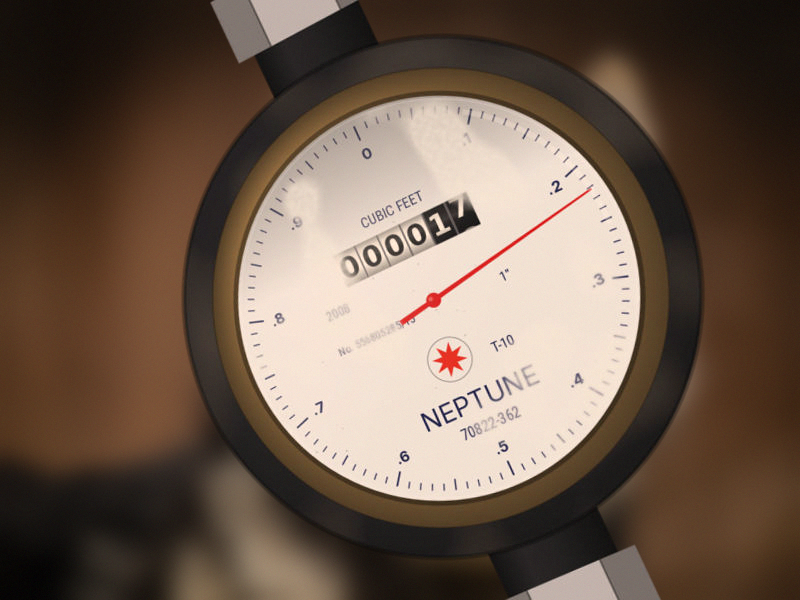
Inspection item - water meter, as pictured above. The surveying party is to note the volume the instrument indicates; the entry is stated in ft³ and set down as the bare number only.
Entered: 17.22
